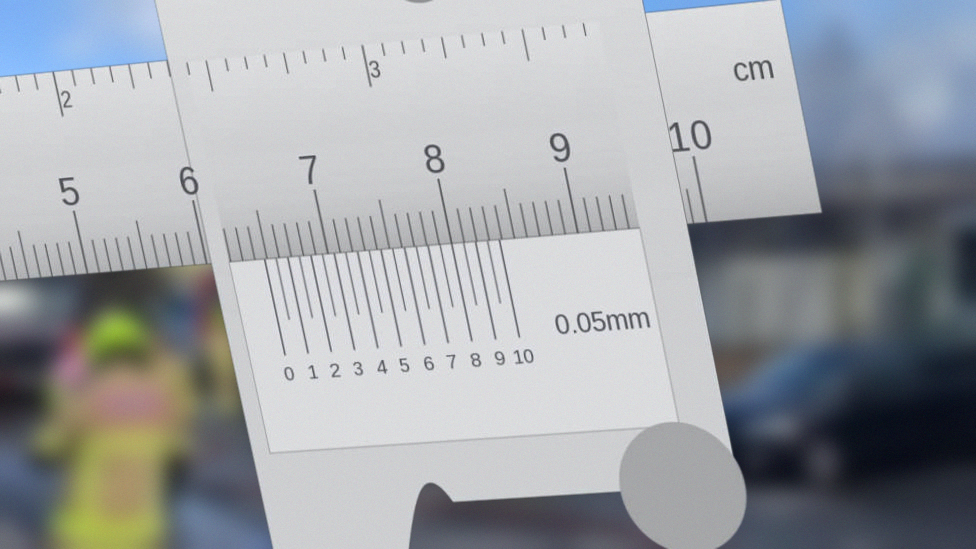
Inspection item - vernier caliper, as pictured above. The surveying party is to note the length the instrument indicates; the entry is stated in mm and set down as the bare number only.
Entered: 64.8
